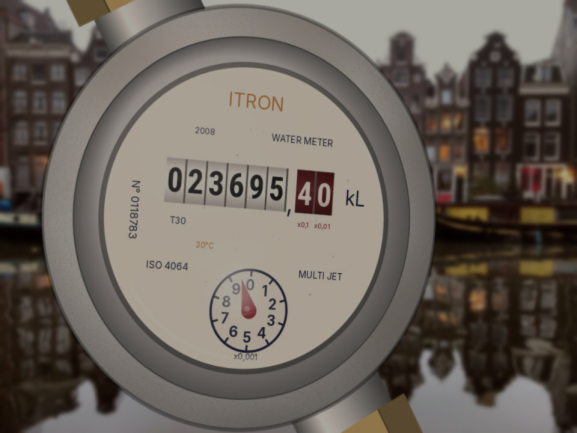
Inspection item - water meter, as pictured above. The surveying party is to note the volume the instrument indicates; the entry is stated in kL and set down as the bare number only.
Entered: 23695.399
